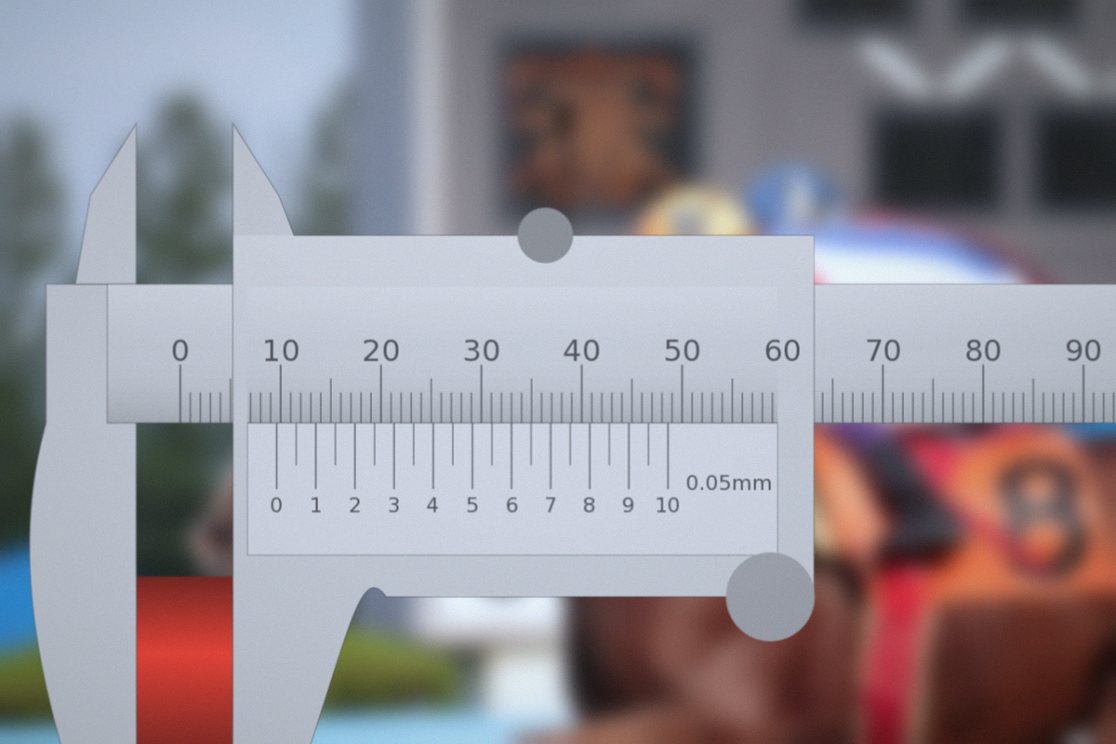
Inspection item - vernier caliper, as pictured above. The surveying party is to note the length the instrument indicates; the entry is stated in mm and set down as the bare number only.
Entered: 9.6
